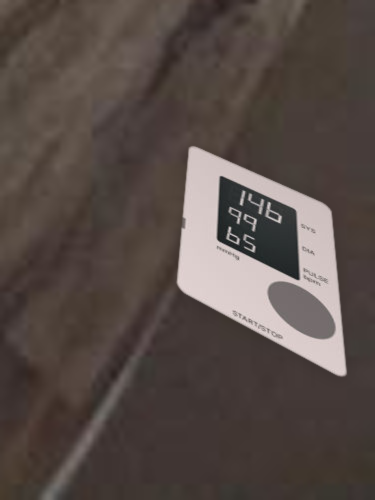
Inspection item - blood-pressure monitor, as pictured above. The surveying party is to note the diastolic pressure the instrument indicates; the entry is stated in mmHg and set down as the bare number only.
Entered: 99
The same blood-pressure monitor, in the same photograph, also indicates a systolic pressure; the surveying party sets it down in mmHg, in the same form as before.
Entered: 146
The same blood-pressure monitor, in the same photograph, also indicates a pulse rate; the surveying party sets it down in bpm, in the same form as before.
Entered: 65
